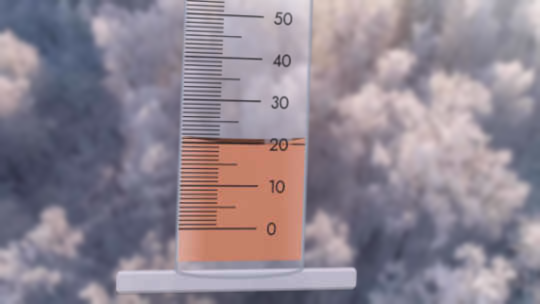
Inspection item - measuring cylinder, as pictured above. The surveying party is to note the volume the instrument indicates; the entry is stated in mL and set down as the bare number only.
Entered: 20
